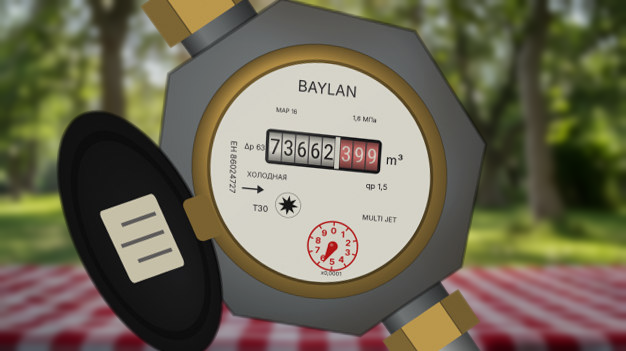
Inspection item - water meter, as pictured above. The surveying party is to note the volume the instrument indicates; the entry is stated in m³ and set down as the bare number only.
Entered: 73662.3995
